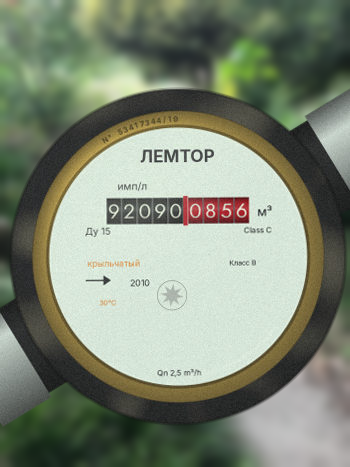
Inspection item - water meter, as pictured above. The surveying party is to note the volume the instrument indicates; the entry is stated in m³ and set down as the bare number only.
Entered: 92090.0856
